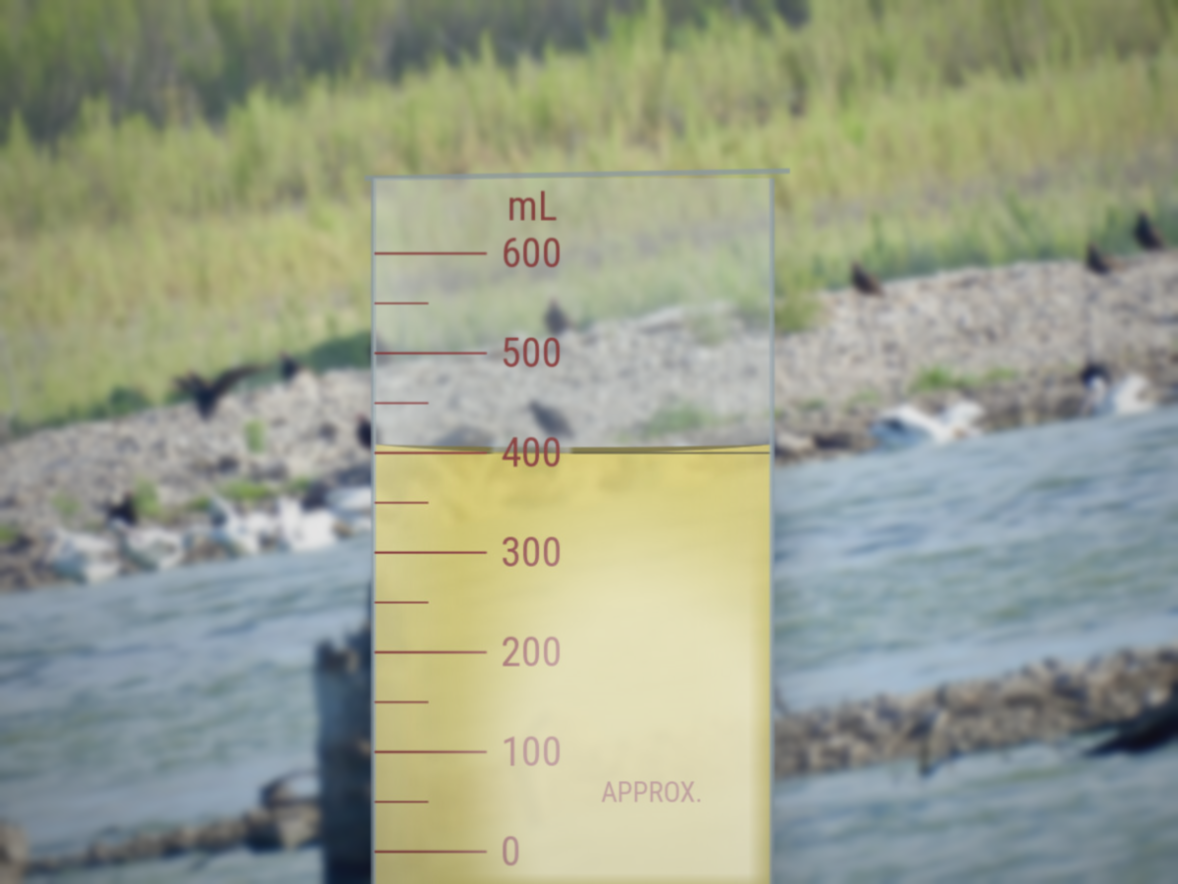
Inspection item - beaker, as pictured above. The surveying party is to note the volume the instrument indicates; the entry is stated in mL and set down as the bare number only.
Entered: 400
